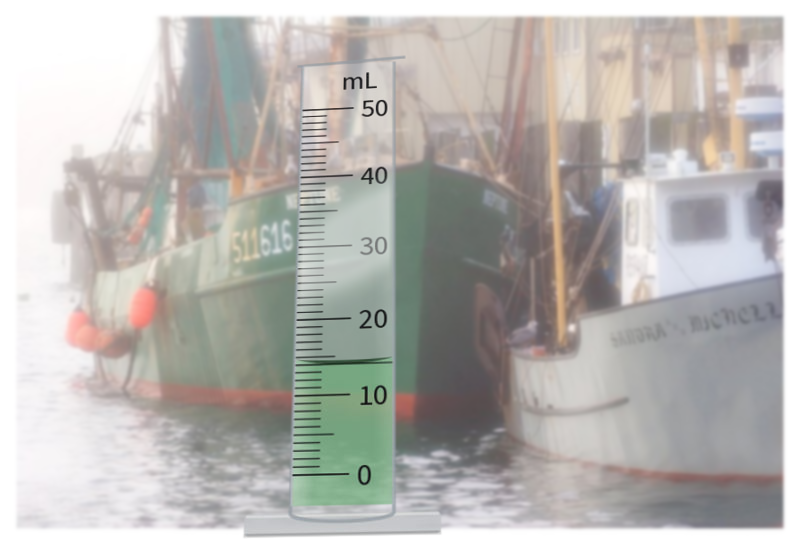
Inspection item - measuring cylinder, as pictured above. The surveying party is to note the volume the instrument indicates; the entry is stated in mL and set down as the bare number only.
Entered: 14
